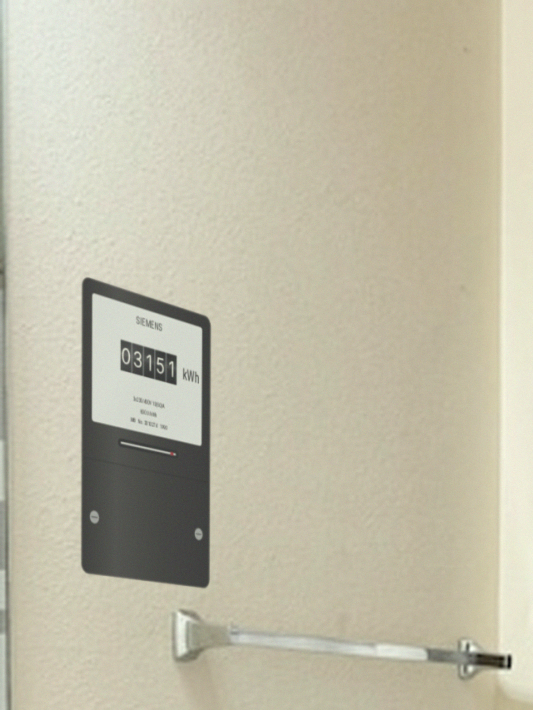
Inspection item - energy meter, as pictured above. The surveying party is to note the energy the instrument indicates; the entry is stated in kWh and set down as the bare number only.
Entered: 3151
